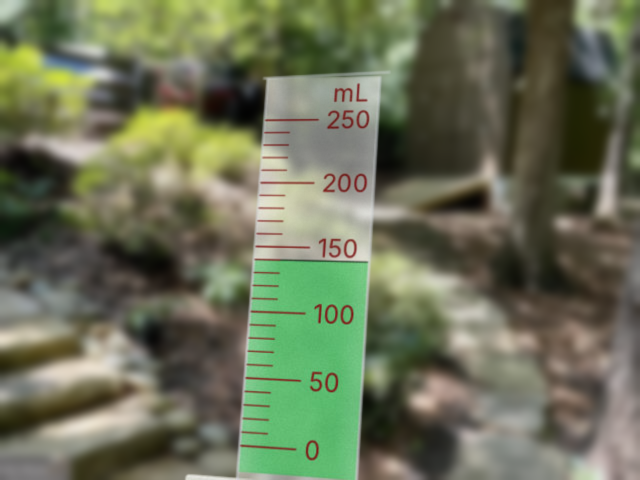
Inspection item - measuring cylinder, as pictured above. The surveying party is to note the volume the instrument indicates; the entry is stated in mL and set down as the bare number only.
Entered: 140
